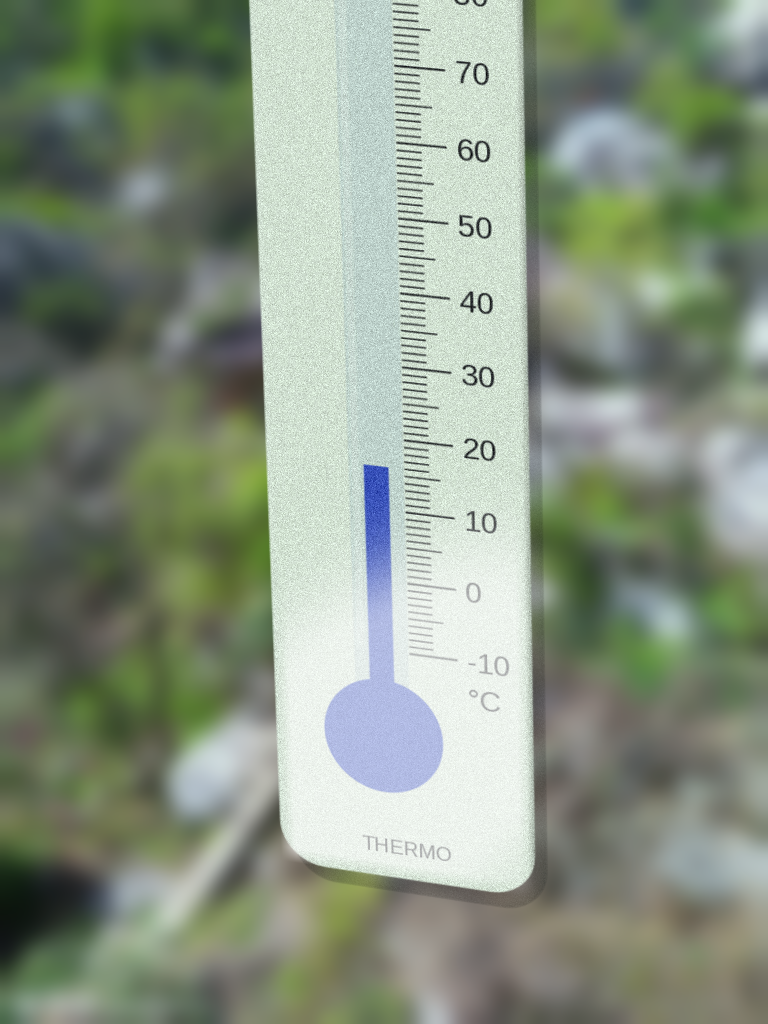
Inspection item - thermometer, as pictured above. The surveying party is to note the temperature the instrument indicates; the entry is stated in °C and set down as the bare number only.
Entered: 16
